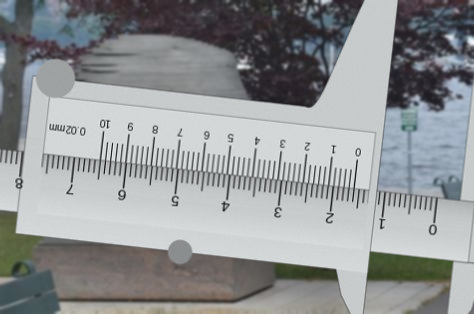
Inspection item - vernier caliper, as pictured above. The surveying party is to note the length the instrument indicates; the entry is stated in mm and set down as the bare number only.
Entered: 16.0
